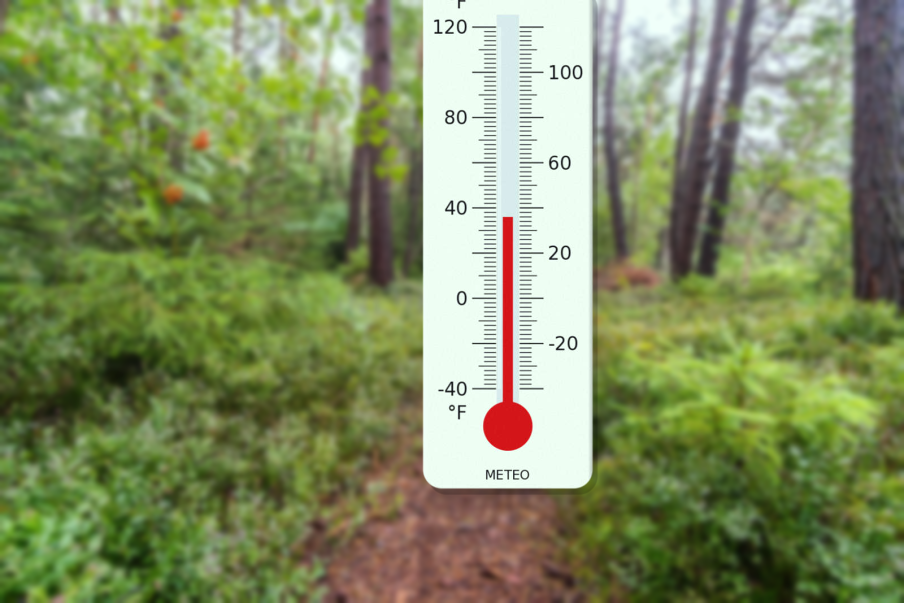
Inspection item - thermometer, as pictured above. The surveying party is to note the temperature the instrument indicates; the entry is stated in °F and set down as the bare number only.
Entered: 36
